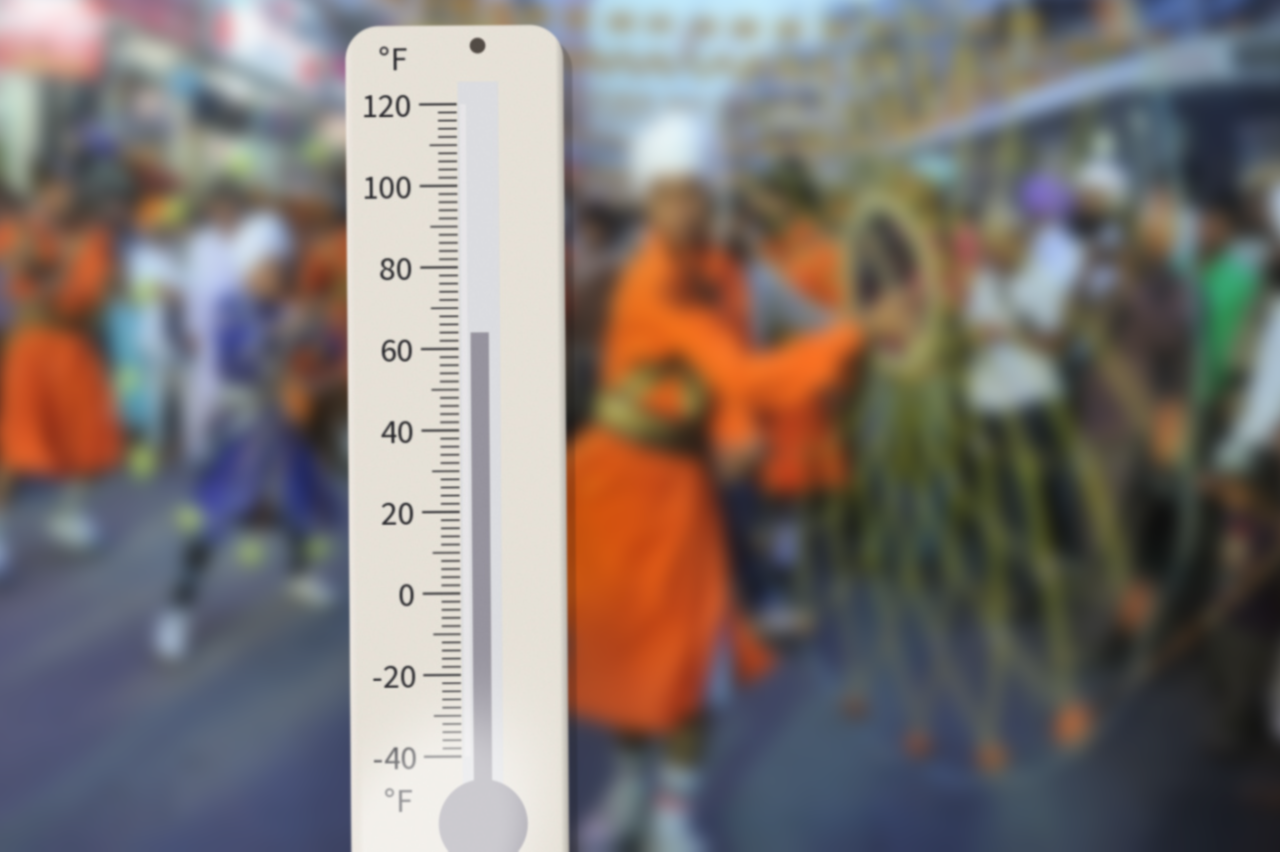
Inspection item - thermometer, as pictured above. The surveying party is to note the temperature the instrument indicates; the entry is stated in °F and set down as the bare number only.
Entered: 64
